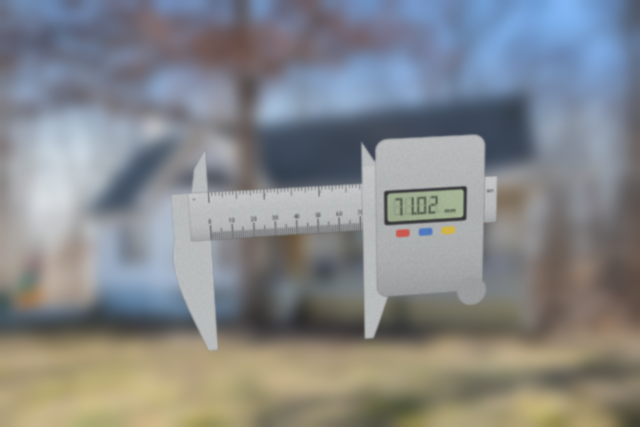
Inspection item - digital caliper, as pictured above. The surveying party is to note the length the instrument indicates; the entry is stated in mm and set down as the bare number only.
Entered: 71.02
